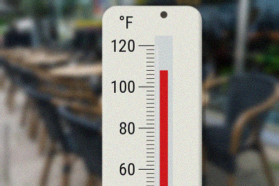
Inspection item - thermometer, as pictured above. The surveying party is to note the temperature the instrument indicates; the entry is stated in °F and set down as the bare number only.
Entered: 108
